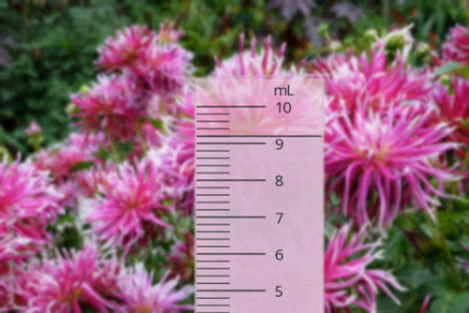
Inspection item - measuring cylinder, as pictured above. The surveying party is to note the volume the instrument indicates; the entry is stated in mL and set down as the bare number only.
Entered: 9.2
